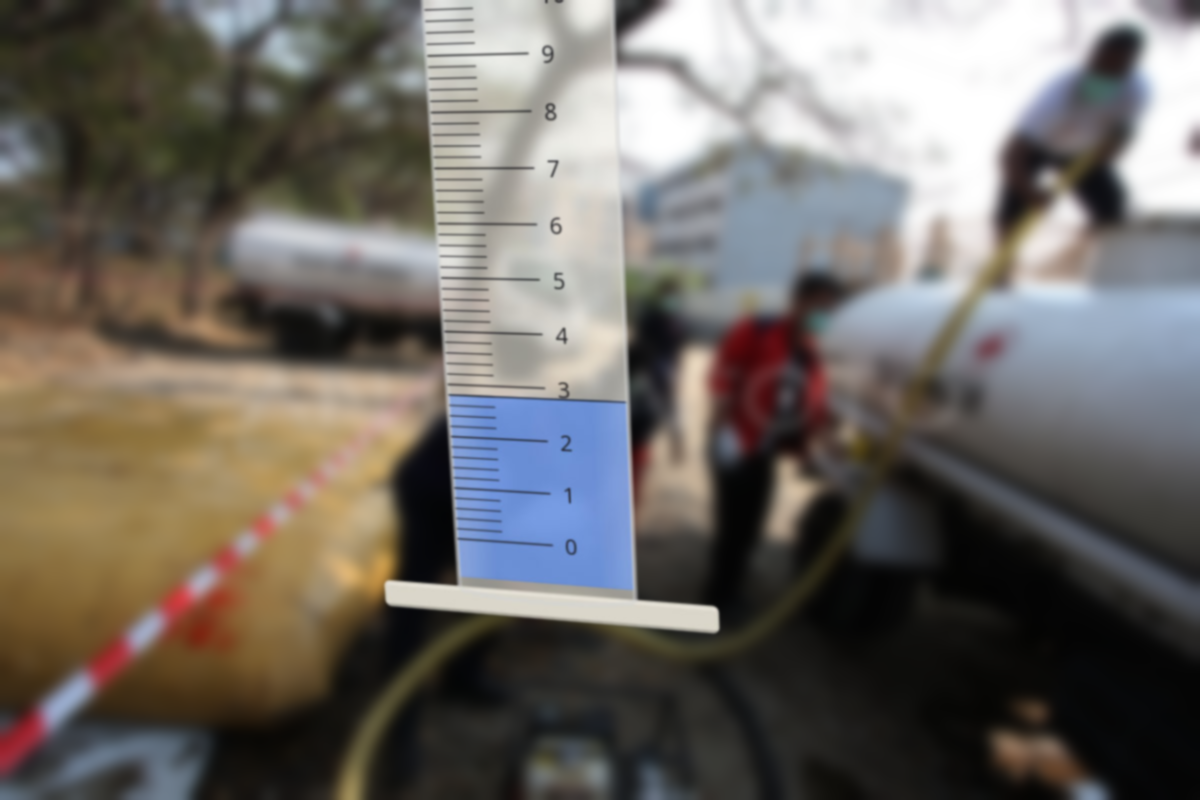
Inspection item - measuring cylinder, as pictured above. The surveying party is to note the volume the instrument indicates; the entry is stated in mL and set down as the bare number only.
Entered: 2.8
